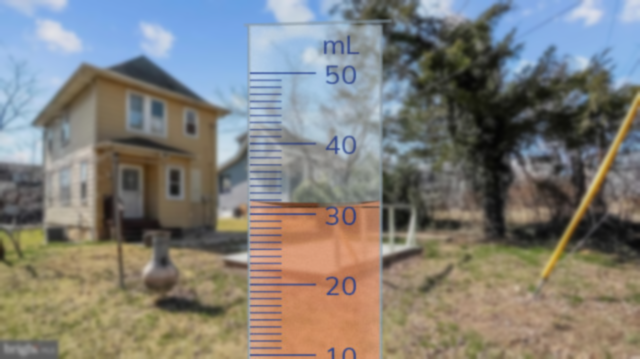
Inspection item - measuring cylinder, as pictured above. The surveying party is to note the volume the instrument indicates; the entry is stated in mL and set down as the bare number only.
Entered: 31
